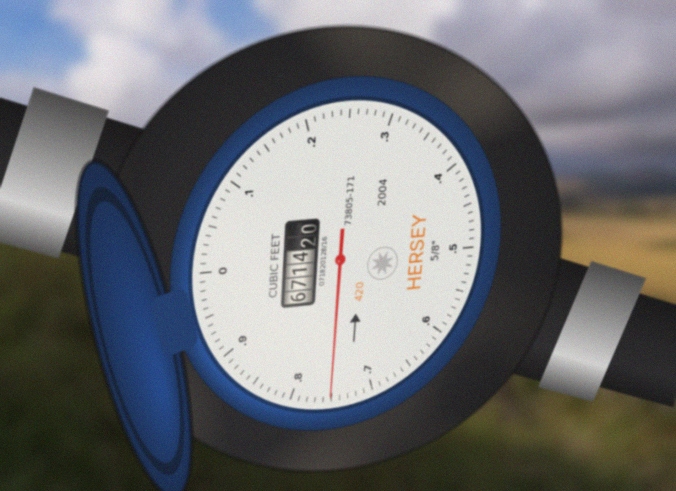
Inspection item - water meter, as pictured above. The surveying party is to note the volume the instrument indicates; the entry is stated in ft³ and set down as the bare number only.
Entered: 671419.75
